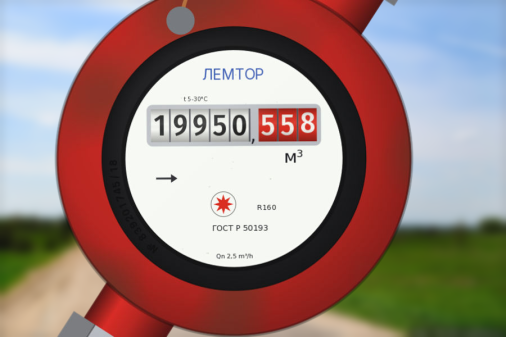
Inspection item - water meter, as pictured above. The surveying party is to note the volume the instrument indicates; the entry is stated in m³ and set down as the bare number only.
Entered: 19950.558
